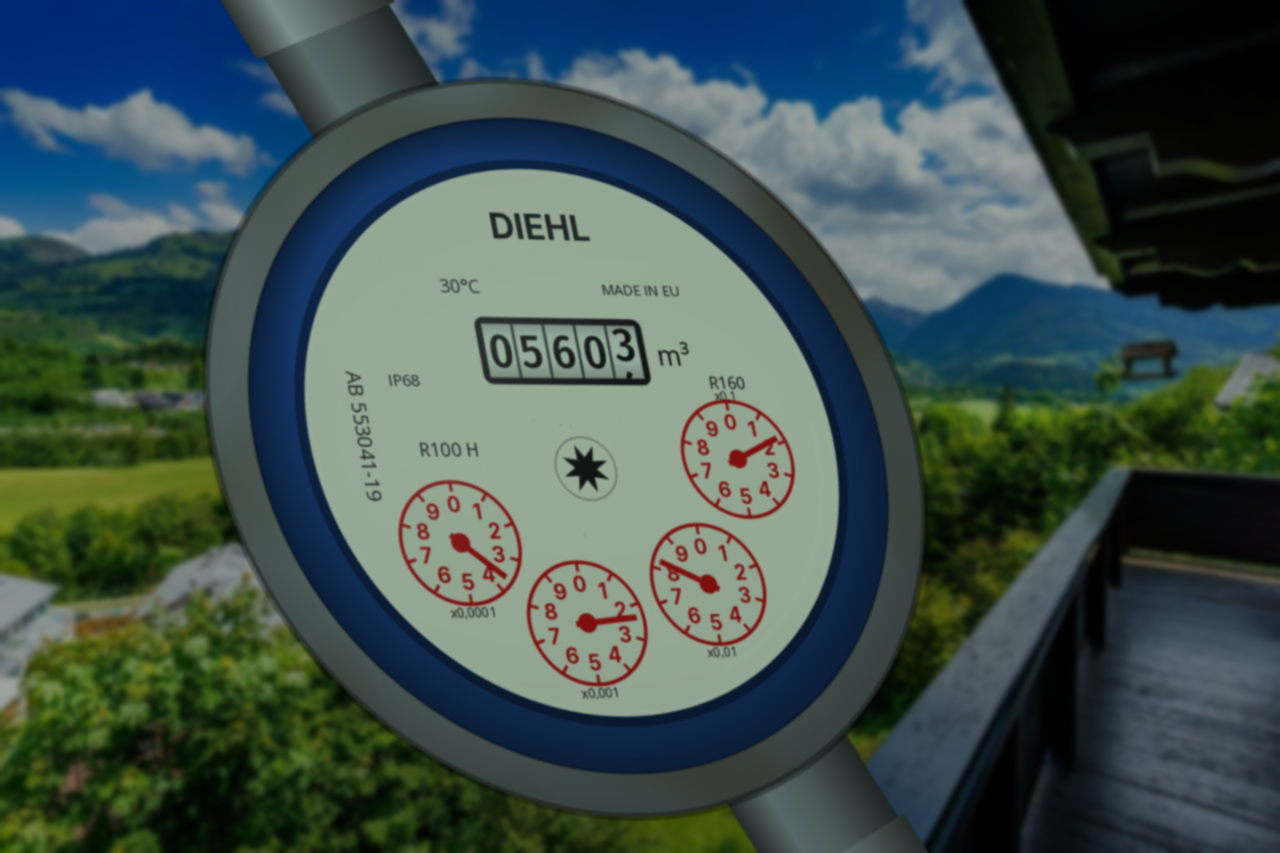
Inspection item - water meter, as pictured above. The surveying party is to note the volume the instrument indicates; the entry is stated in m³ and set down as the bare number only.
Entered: 5603.1823
